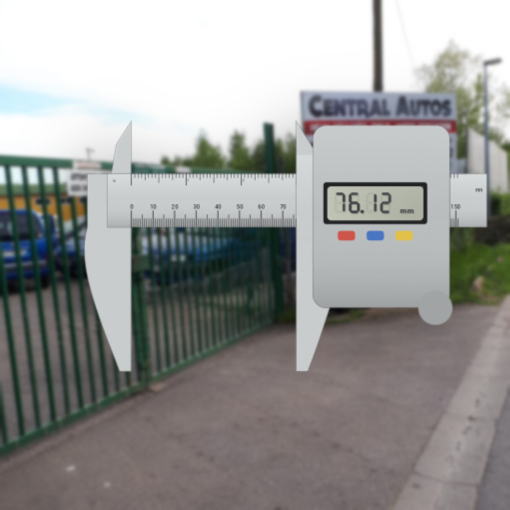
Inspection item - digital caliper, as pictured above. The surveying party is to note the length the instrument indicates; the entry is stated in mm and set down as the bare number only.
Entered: 76.12
